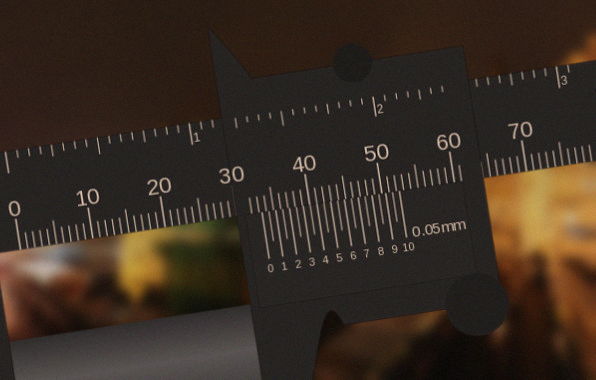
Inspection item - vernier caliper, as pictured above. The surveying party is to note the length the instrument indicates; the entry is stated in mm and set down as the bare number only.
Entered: 33.4
